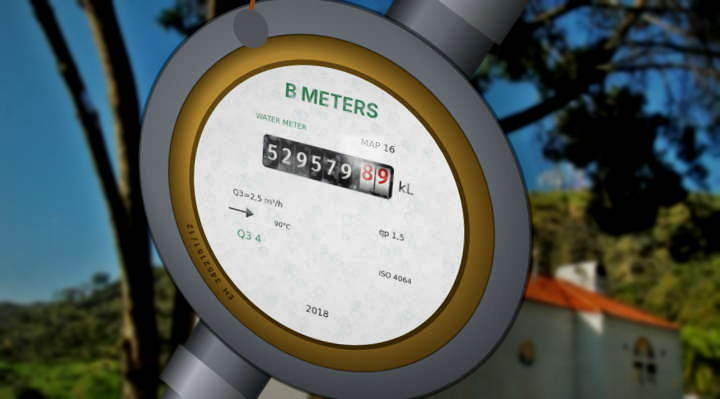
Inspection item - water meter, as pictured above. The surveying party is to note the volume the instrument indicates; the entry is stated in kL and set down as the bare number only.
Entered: 529579.89
